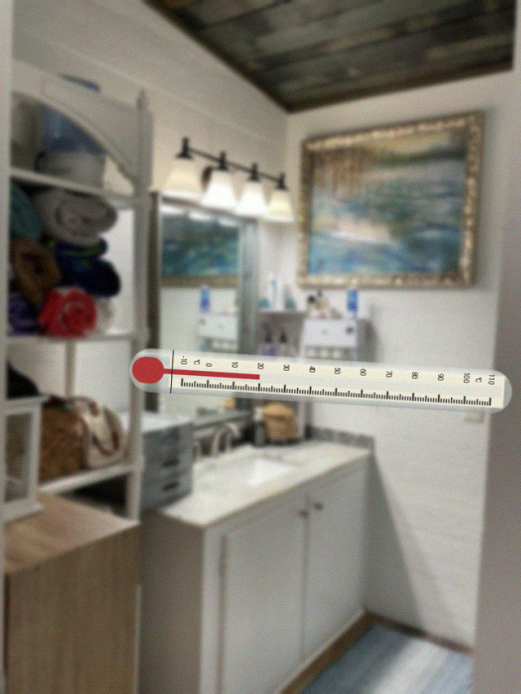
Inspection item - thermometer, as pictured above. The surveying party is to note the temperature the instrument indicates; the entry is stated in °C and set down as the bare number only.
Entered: 20
